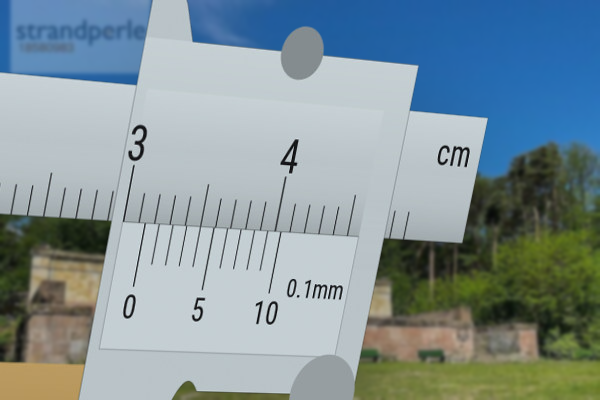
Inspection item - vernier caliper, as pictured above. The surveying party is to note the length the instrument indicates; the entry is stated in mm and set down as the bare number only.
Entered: 31.4
